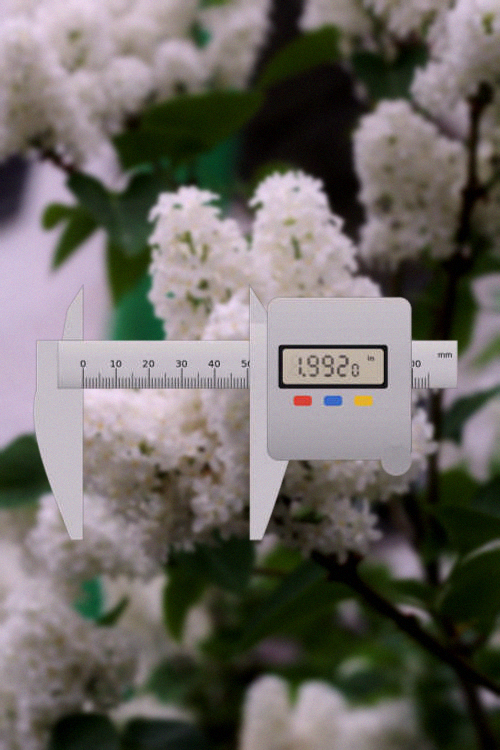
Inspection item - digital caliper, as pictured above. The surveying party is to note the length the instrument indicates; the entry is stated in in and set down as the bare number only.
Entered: 1.9920
